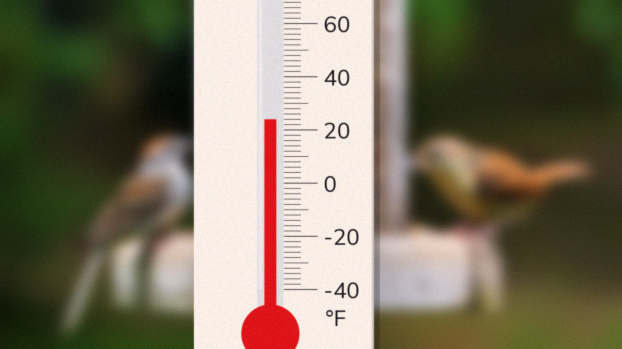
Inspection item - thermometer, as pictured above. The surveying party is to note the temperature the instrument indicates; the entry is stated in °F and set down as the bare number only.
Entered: 24
